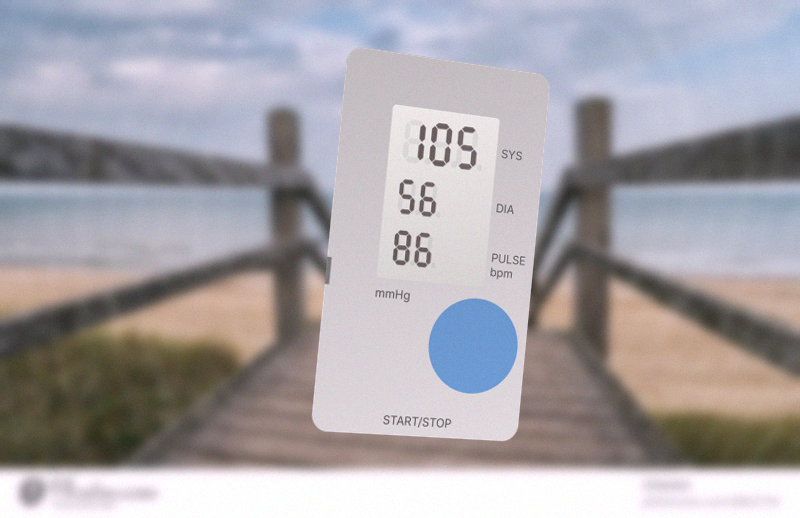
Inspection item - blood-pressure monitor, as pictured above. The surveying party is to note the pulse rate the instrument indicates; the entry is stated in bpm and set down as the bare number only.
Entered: 86
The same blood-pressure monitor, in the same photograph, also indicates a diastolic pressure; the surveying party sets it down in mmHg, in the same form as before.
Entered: 56
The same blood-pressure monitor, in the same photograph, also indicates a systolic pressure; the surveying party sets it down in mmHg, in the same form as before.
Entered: 105
